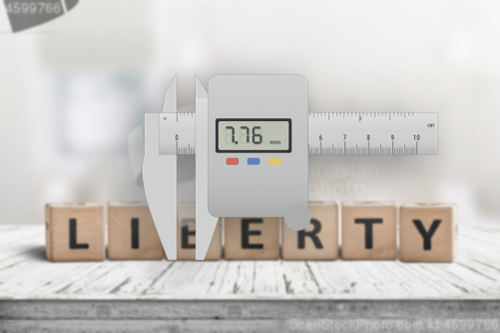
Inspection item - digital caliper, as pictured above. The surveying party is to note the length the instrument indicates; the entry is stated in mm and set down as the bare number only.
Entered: 7.76
